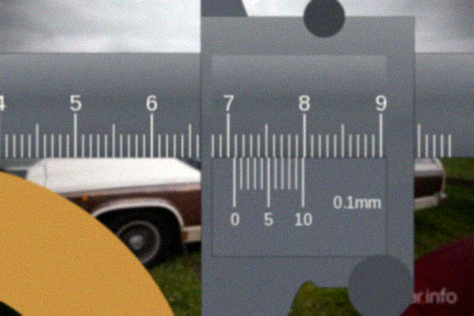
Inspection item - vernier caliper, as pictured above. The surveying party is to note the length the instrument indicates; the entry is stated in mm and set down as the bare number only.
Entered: 70.8
